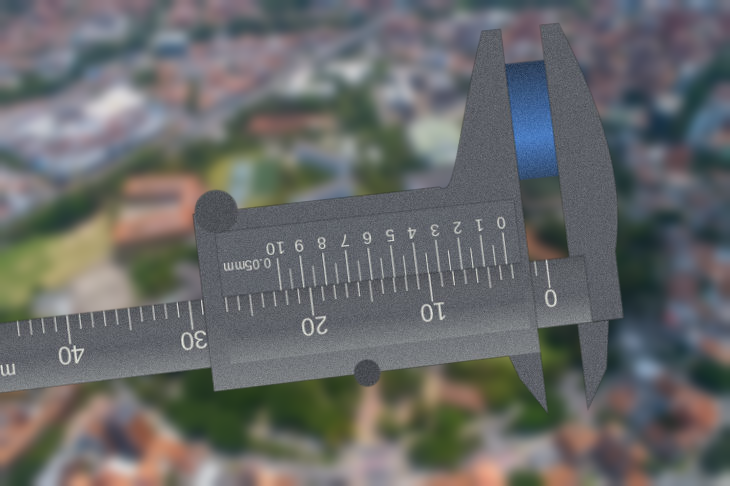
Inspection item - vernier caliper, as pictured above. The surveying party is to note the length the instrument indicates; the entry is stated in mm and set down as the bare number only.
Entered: 3.4
